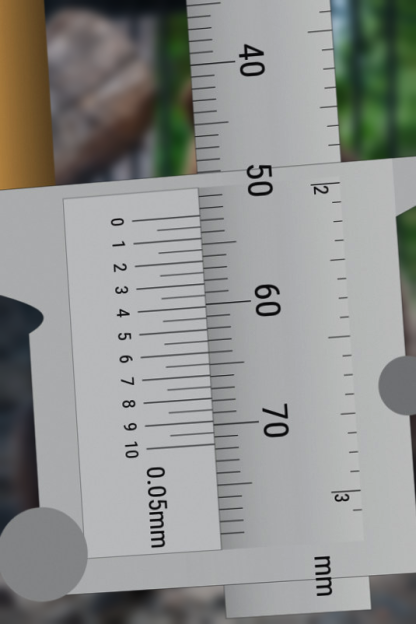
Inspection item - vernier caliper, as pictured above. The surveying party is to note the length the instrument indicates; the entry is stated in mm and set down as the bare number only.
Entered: 52.6
